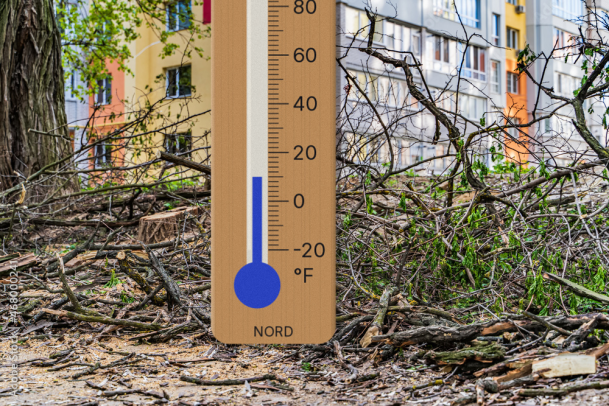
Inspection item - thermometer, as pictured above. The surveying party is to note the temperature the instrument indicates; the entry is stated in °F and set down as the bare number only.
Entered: 10
